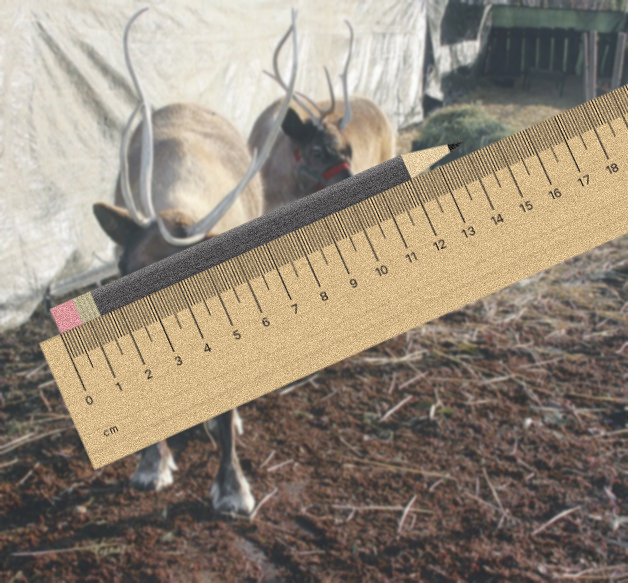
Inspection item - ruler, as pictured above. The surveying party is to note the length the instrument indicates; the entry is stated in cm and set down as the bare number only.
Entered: 14
